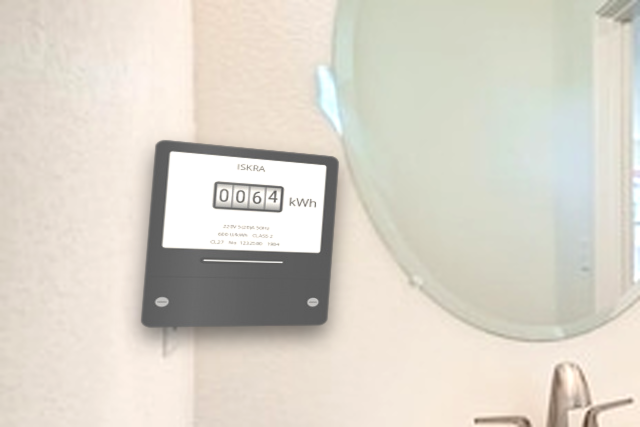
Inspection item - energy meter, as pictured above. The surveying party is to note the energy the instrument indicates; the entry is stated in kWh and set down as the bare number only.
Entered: 64
